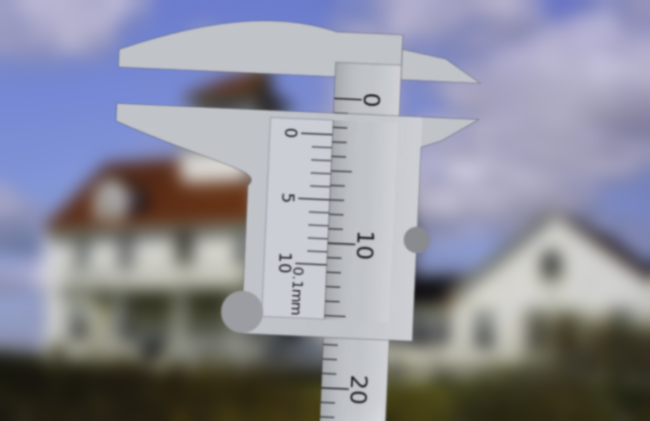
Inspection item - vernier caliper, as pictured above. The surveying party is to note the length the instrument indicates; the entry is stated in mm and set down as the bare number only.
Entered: 2.5
